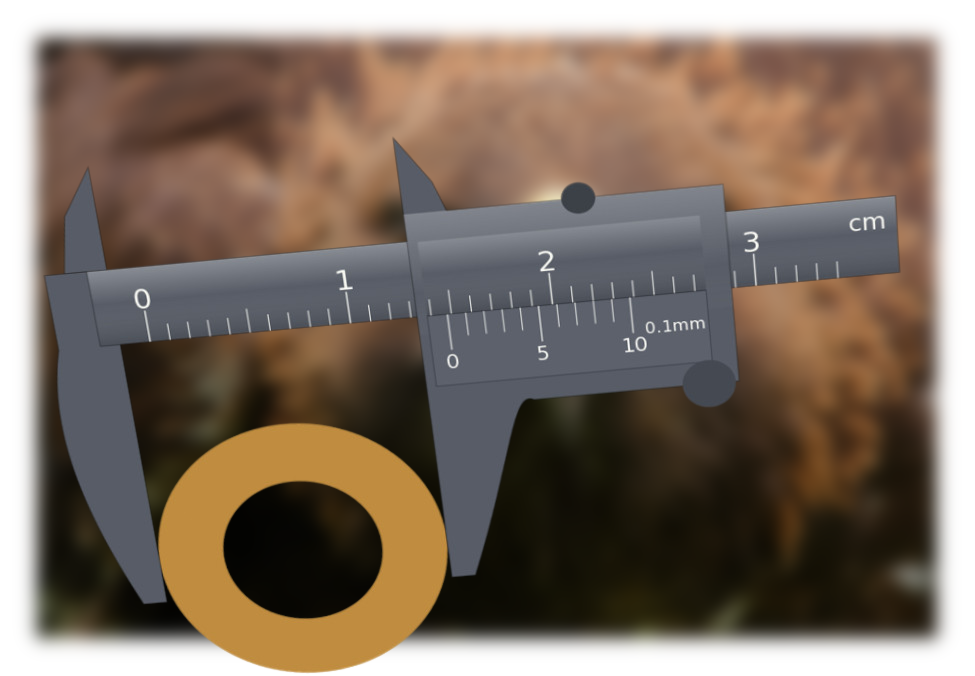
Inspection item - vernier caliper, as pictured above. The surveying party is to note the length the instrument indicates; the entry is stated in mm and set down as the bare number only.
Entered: 14.8
